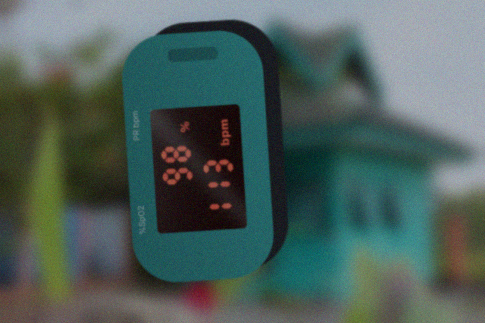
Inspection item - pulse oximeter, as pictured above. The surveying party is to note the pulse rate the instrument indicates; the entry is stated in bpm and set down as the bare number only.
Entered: 113
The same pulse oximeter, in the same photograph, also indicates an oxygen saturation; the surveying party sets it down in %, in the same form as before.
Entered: 98
